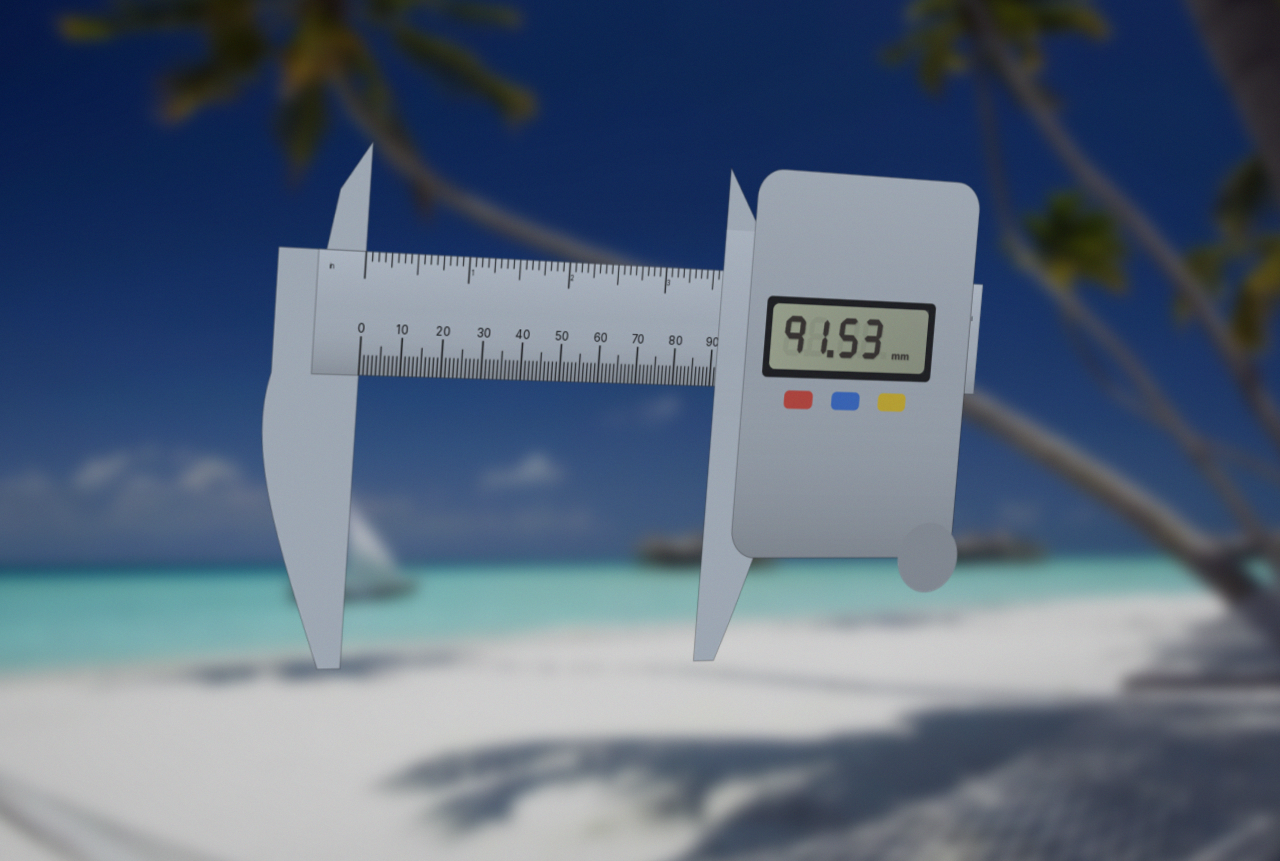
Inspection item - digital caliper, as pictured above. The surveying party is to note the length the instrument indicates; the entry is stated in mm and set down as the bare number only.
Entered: 91.53
